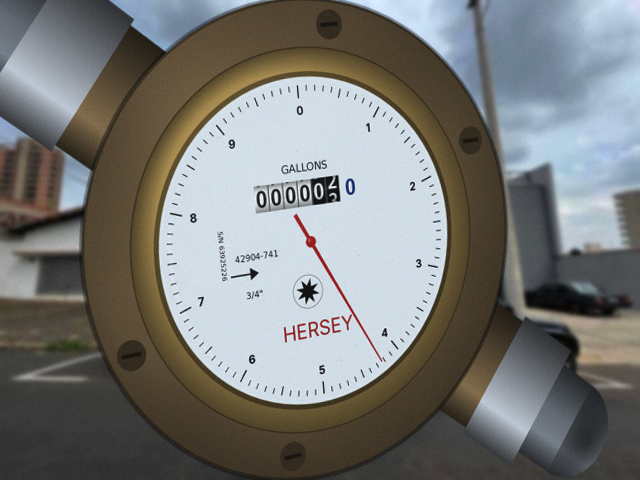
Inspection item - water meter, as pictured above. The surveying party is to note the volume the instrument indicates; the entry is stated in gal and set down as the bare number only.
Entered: 24.2
